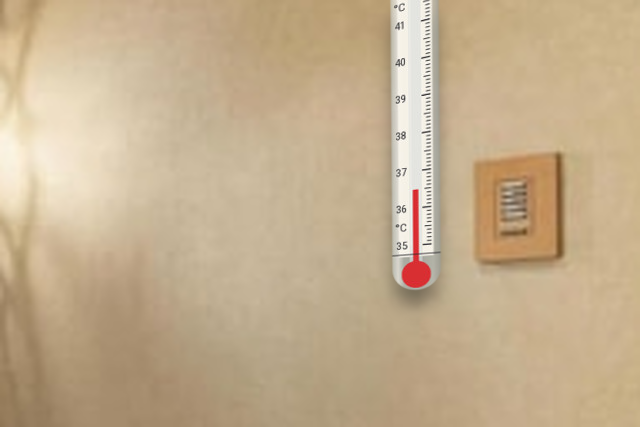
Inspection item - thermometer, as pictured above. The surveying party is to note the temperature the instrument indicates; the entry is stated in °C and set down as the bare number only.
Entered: 36.5
